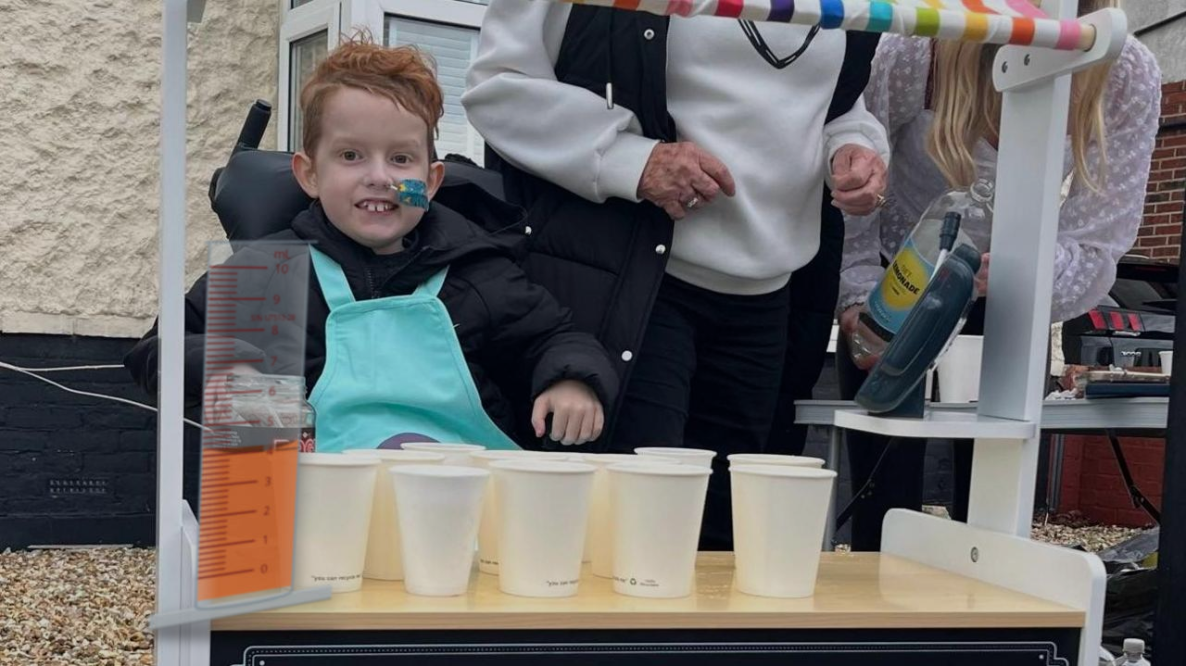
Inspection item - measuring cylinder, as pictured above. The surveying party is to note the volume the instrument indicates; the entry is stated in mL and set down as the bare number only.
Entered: 4
